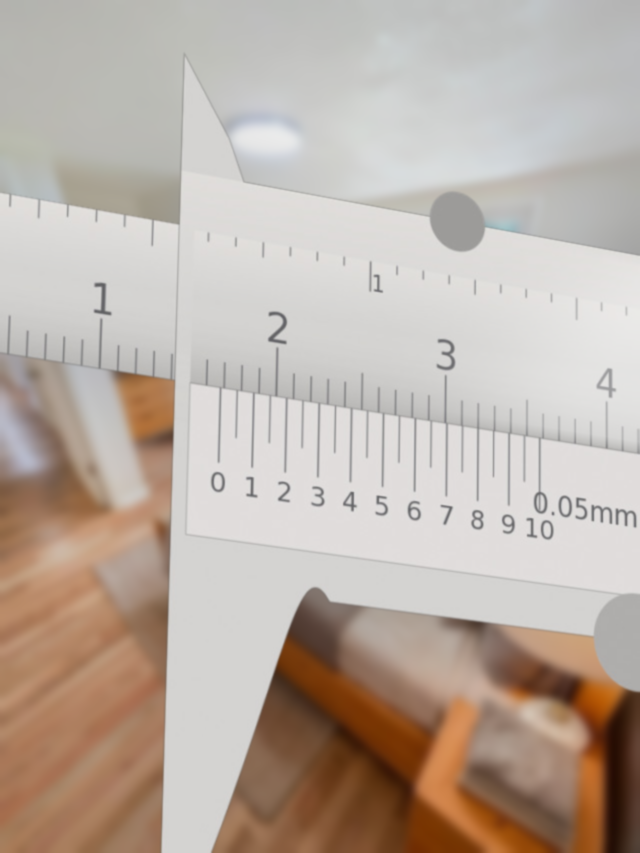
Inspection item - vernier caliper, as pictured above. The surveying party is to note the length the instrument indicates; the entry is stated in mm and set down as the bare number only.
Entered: 16.8
